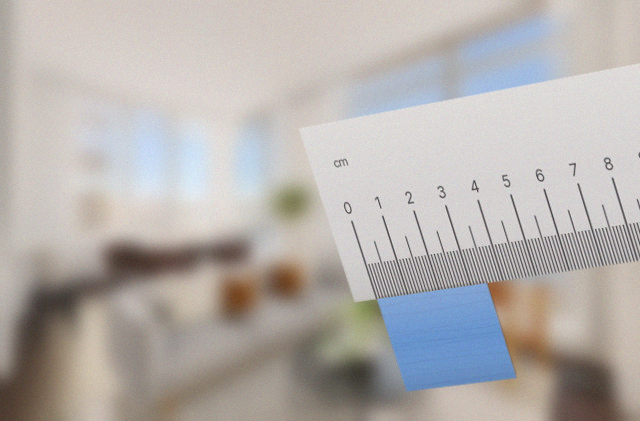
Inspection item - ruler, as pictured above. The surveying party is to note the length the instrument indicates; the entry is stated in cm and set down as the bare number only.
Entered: 3.5
